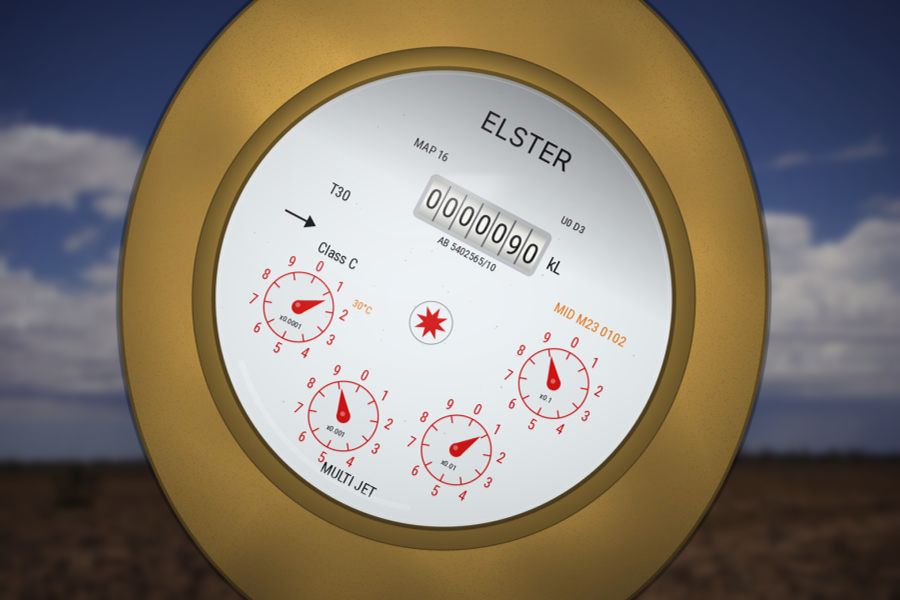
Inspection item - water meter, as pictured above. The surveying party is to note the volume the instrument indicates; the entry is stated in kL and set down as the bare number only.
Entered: 89.9091
